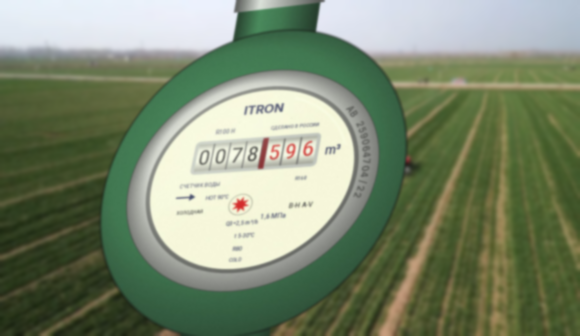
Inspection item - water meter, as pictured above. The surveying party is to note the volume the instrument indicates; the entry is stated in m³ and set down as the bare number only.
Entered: 78.596
